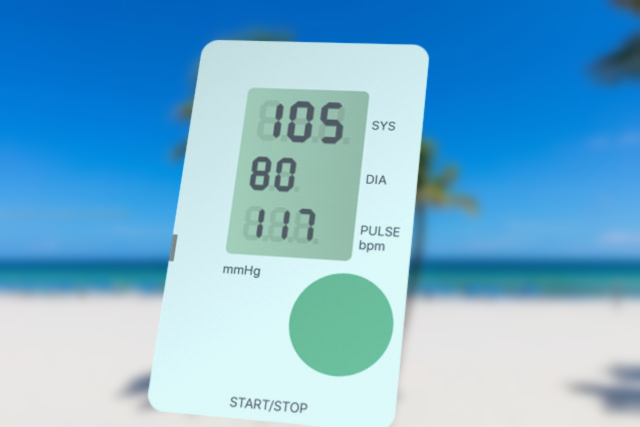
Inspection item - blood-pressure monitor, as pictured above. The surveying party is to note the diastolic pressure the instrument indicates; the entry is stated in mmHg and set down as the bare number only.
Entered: 80
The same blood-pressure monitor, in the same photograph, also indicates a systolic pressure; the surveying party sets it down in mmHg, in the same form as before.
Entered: 105
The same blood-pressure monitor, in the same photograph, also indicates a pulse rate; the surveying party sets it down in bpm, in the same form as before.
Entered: 117
